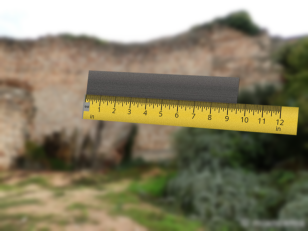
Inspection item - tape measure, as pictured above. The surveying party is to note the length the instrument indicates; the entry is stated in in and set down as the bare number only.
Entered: 9.5
